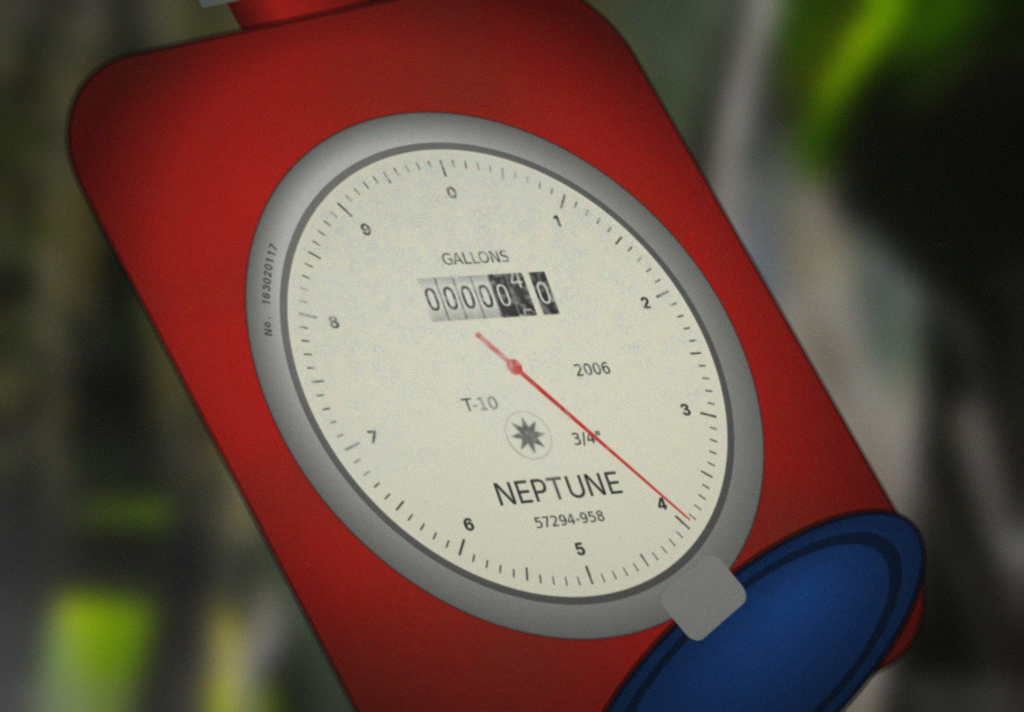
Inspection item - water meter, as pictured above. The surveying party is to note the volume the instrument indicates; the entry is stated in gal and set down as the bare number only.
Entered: 43.9
